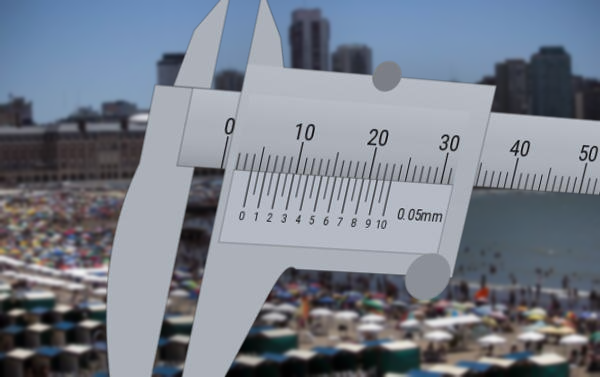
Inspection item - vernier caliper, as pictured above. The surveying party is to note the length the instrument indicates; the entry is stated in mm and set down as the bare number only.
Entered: 4.0
